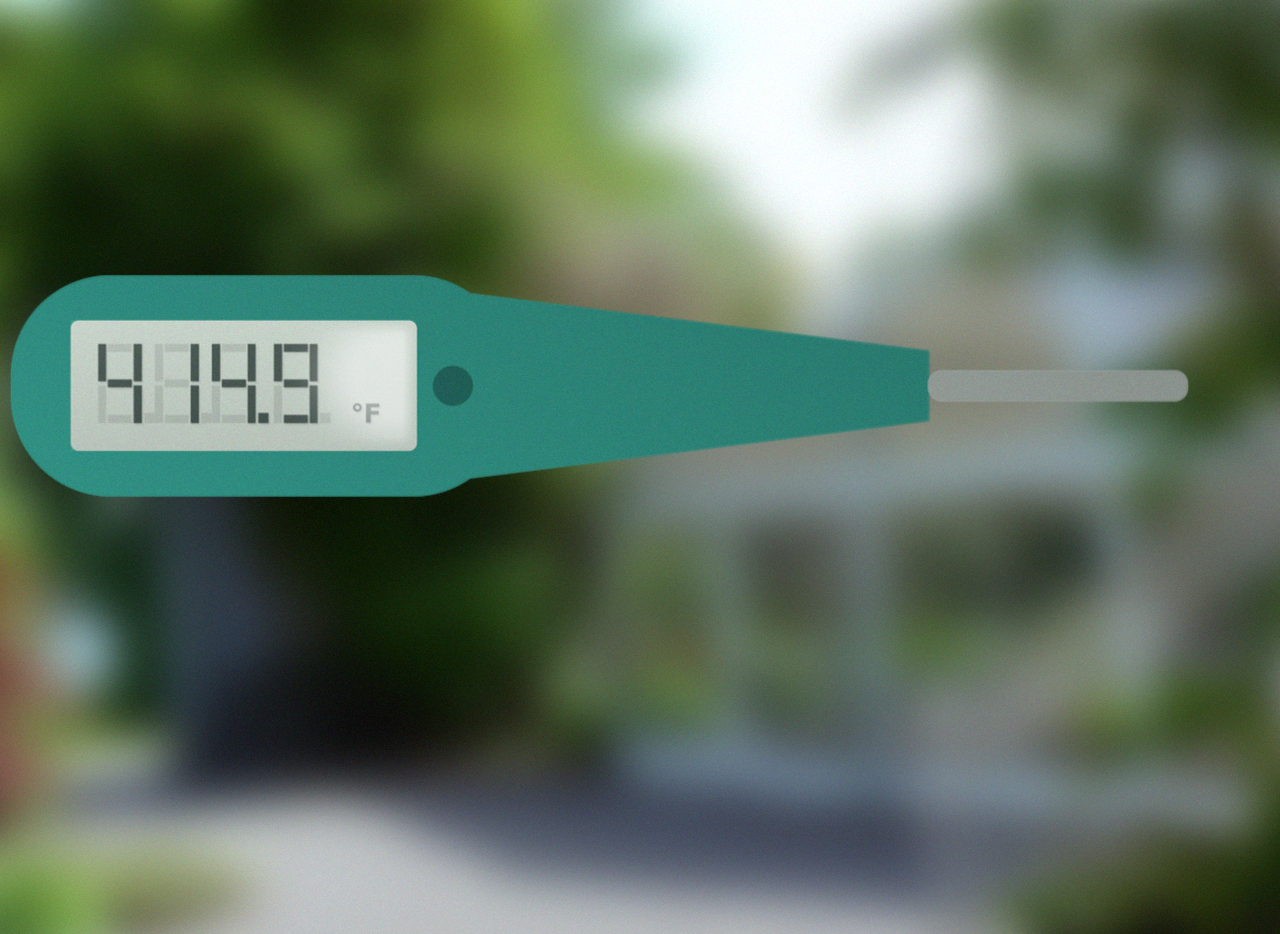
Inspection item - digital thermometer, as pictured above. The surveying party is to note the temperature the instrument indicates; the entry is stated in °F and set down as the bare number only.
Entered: 414.9
